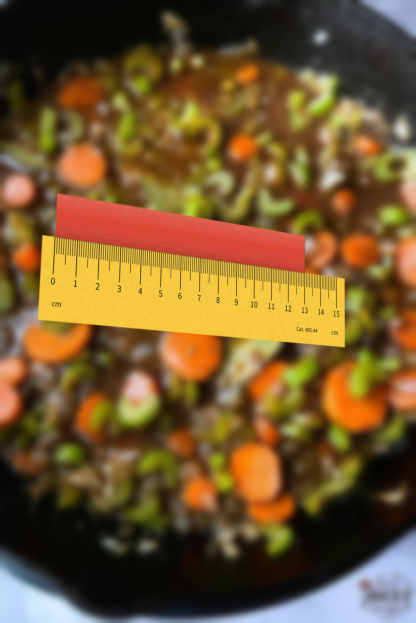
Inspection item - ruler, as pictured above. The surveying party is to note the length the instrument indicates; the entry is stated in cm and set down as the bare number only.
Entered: 13
